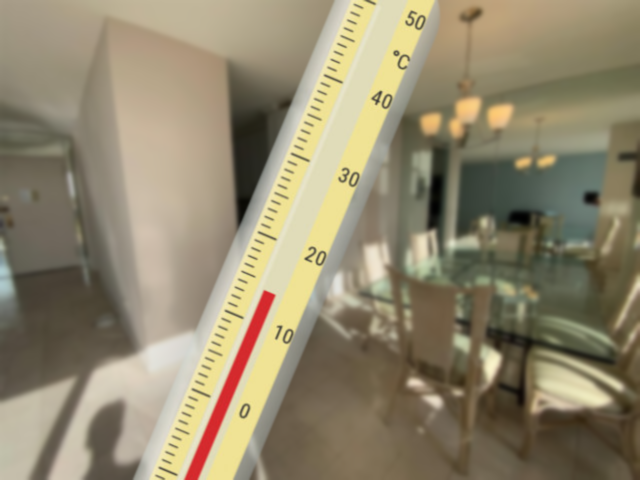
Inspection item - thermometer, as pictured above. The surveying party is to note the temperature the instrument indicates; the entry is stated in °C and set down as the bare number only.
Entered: 14
